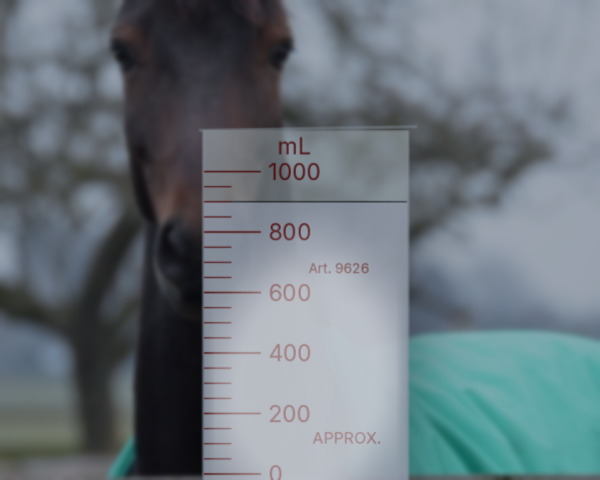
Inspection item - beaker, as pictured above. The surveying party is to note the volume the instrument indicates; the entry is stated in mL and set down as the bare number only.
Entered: 900
